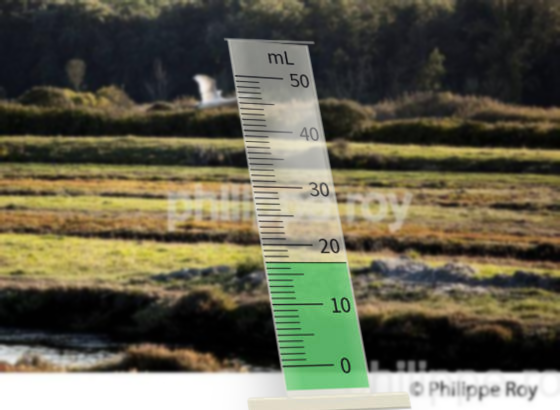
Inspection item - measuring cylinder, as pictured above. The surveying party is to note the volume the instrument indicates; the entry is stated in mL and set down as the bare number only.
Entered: 17
